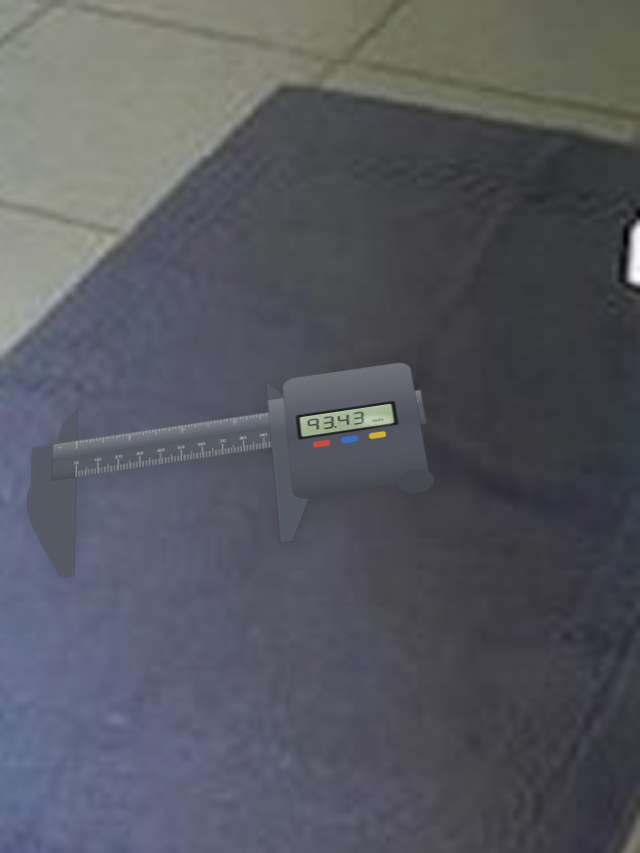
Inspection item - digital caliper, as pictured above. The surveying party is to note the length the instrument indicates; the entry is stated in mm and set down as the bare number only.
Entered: 93.43
